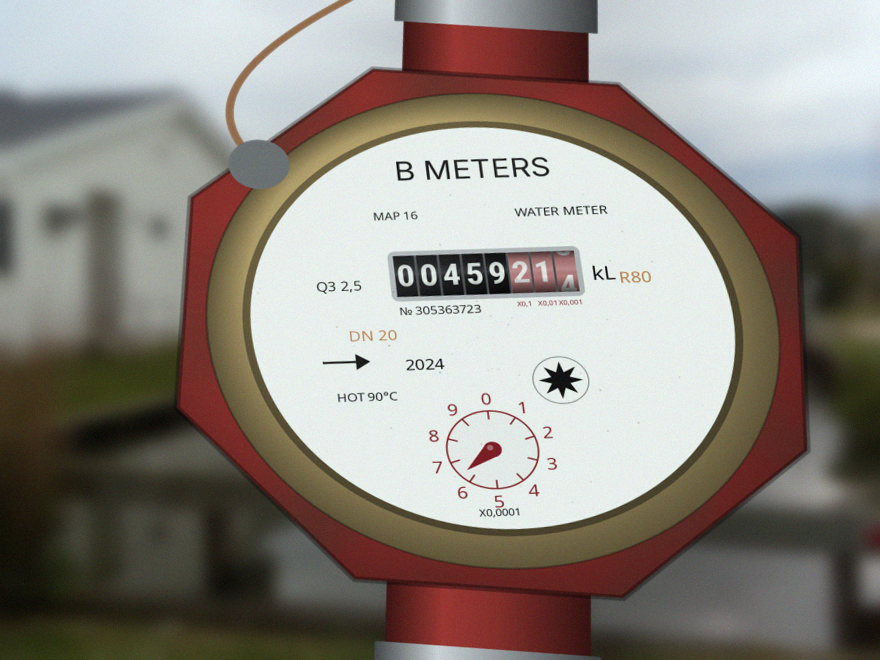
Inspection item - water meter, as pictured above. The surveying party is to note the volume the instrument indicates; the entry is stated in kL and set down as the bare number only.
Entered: 459.2136
